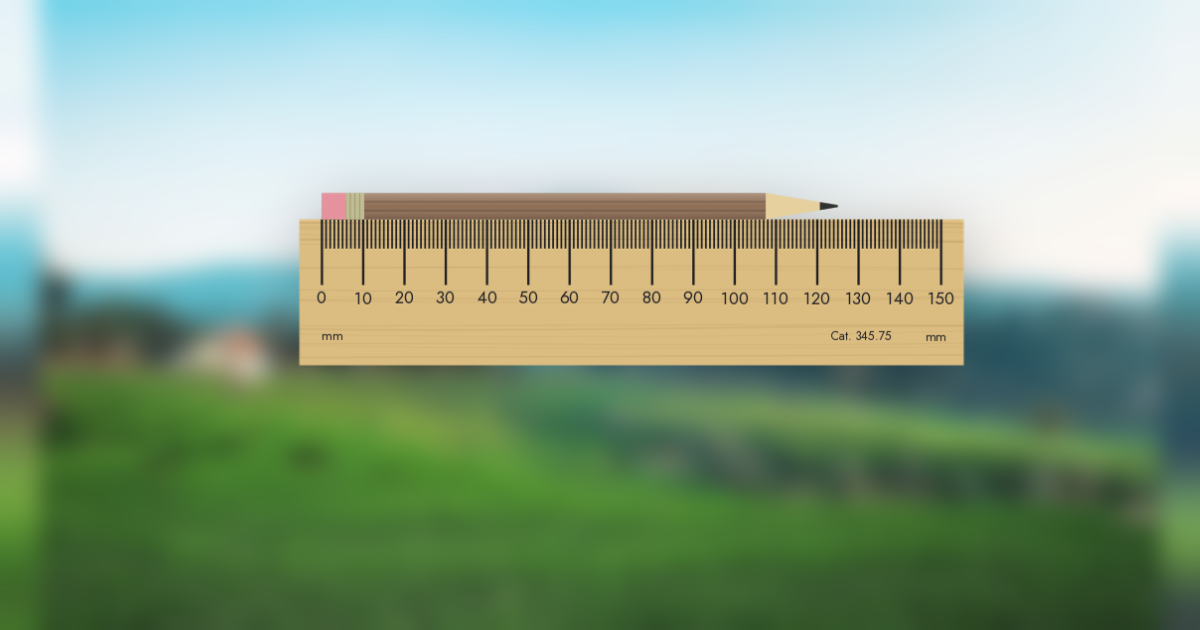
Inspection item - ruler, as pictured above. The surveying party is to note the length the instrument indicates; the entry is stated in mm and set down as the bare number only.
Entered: 125
